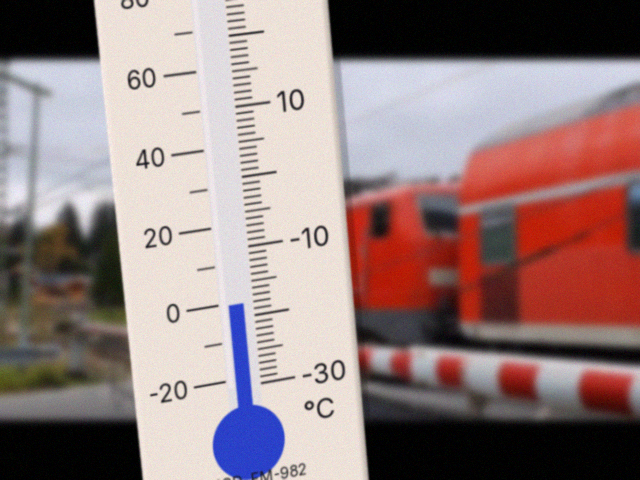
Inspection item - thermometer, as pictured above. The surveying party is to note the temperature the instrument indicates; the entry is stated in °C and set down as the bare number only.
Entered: -18
